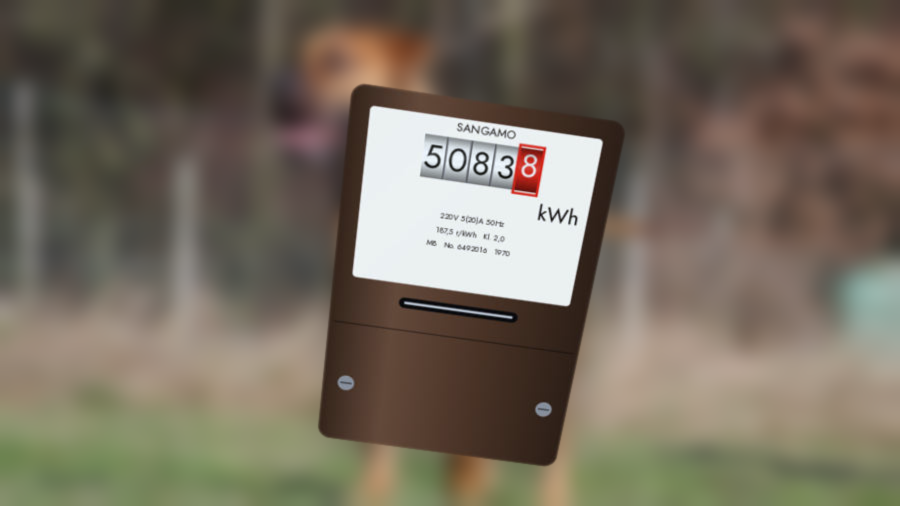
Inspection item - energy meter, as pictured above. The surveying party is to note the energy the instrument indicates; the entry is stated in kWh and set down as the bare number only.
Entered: 5083.8
